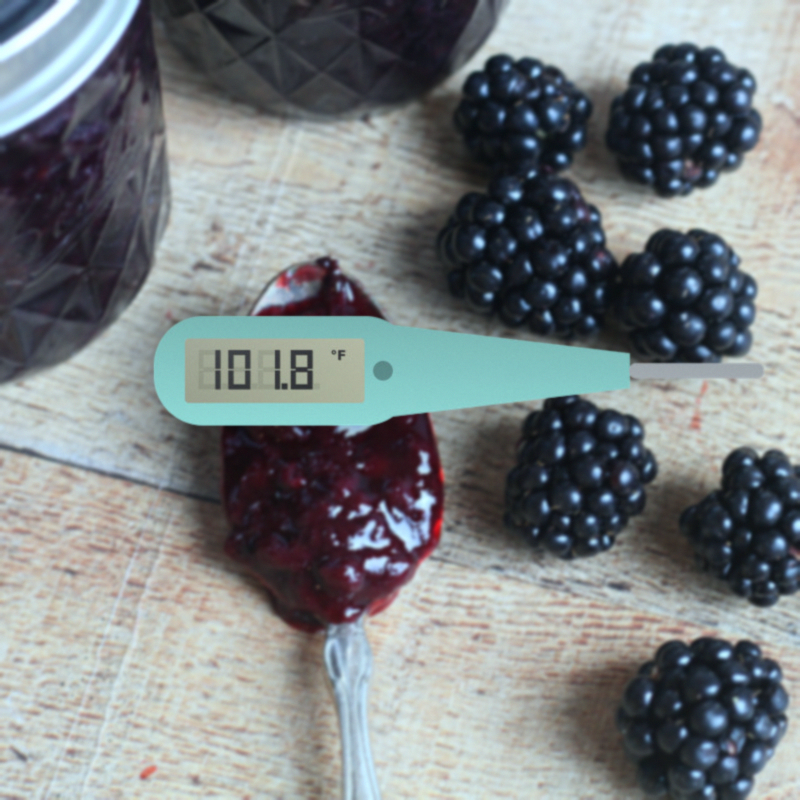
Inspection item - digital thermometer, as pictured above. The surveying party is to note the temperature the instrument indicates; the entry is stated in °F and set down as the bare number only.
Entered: 101.8
